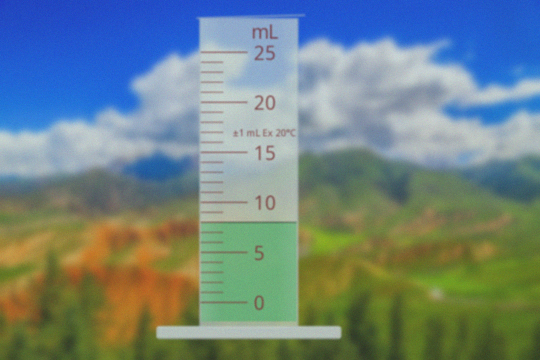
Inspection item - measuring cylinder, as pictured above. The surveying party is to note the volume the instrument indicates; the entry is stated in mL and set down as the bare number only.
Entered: 8
